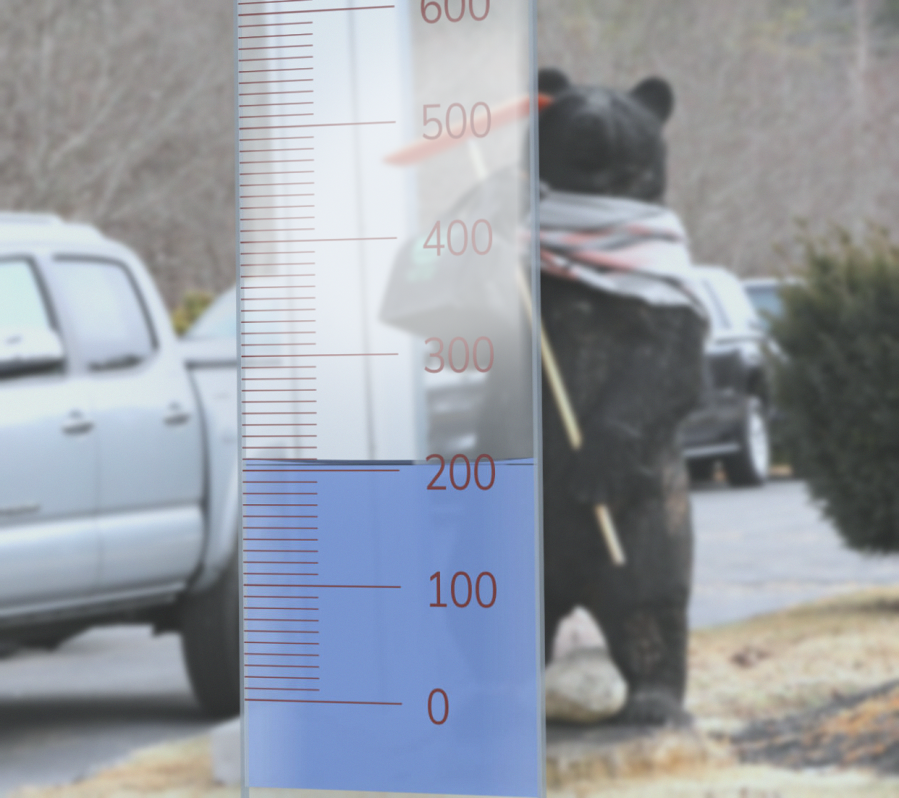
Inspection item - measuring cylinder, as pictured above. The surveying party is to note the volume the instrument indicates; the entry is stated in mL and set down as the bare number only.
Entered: 205
